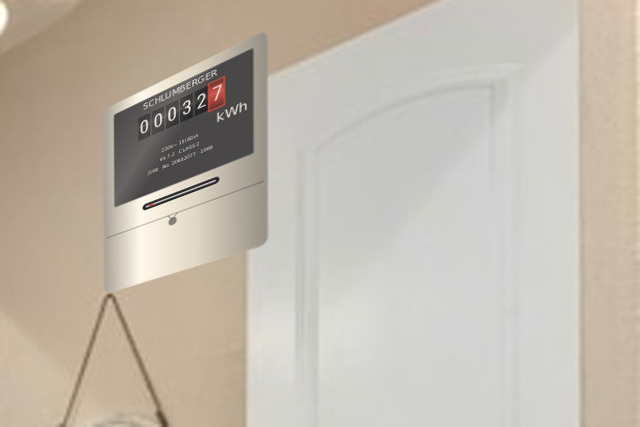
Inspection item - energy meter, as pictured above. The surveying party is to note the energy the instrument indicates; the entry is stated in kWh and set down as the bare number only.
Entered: 32.7
